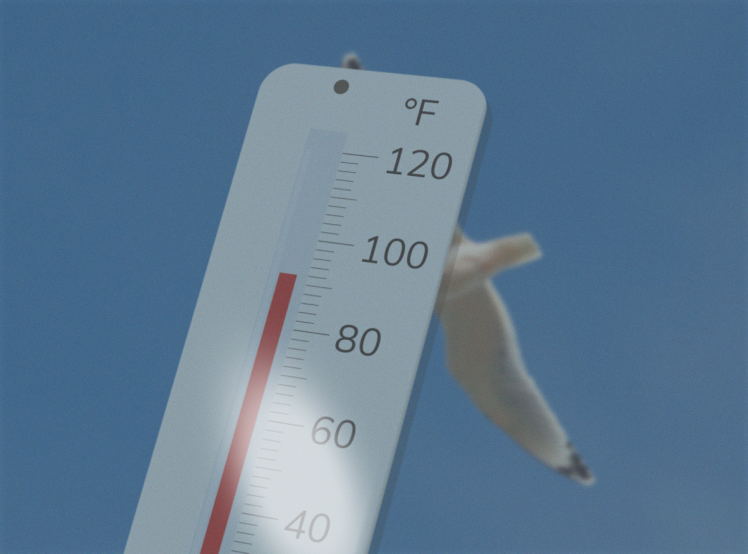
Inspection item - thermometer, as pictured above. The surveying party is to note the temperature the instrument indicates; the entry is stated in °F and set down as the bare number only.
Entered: 92
